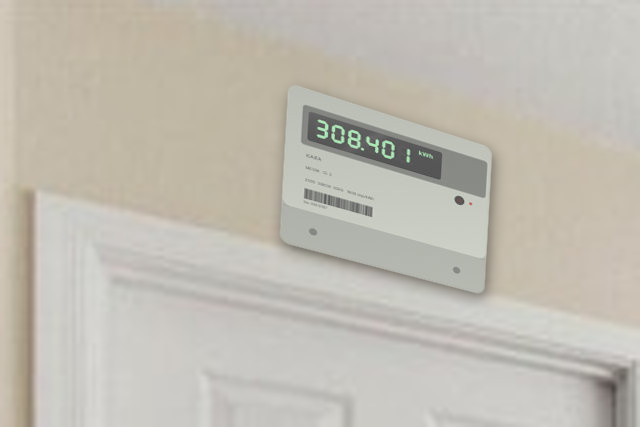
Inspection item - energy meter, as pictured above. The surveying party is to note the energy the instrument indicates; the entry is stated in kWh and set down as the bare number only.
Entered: 308.401
